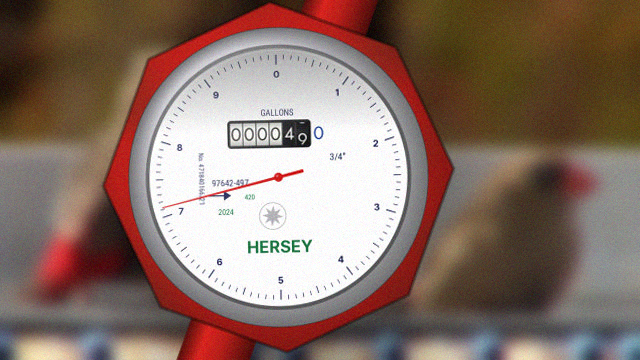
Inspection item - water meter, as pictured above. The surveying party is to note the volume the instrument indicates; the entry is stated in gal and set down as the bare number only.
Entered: 487.1
